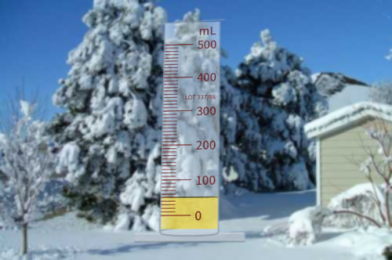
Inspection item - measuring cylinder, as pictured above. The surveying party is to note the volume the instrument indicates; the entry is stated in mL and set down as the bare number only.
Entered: 50
